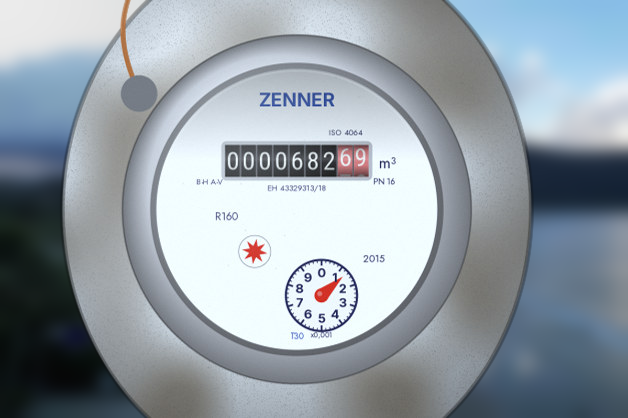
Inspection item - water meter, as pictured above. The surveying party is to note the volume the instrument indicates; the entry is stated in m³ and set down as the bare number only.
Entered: 682.691
